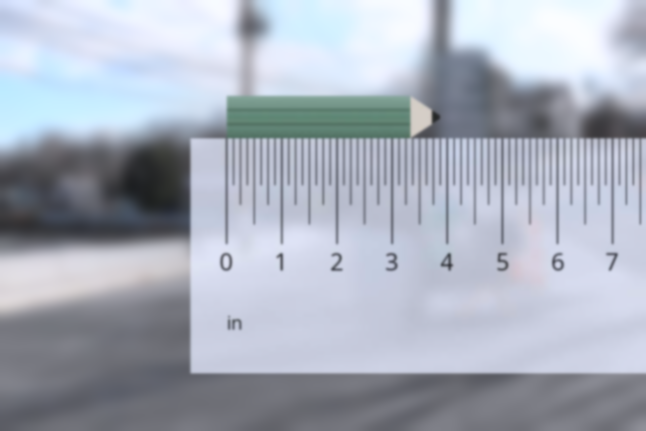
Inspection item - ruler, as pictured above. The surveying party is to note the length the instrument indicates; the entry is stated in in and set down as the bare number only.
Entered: 3.875
